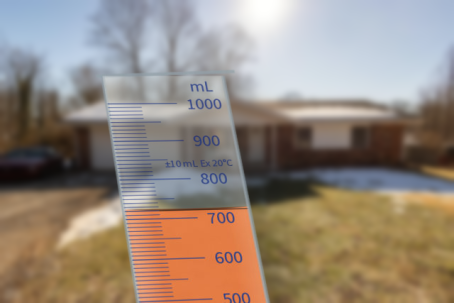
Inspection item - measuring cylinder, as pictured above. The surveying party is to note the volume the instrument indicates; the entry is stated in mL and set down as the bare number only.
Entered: 720
